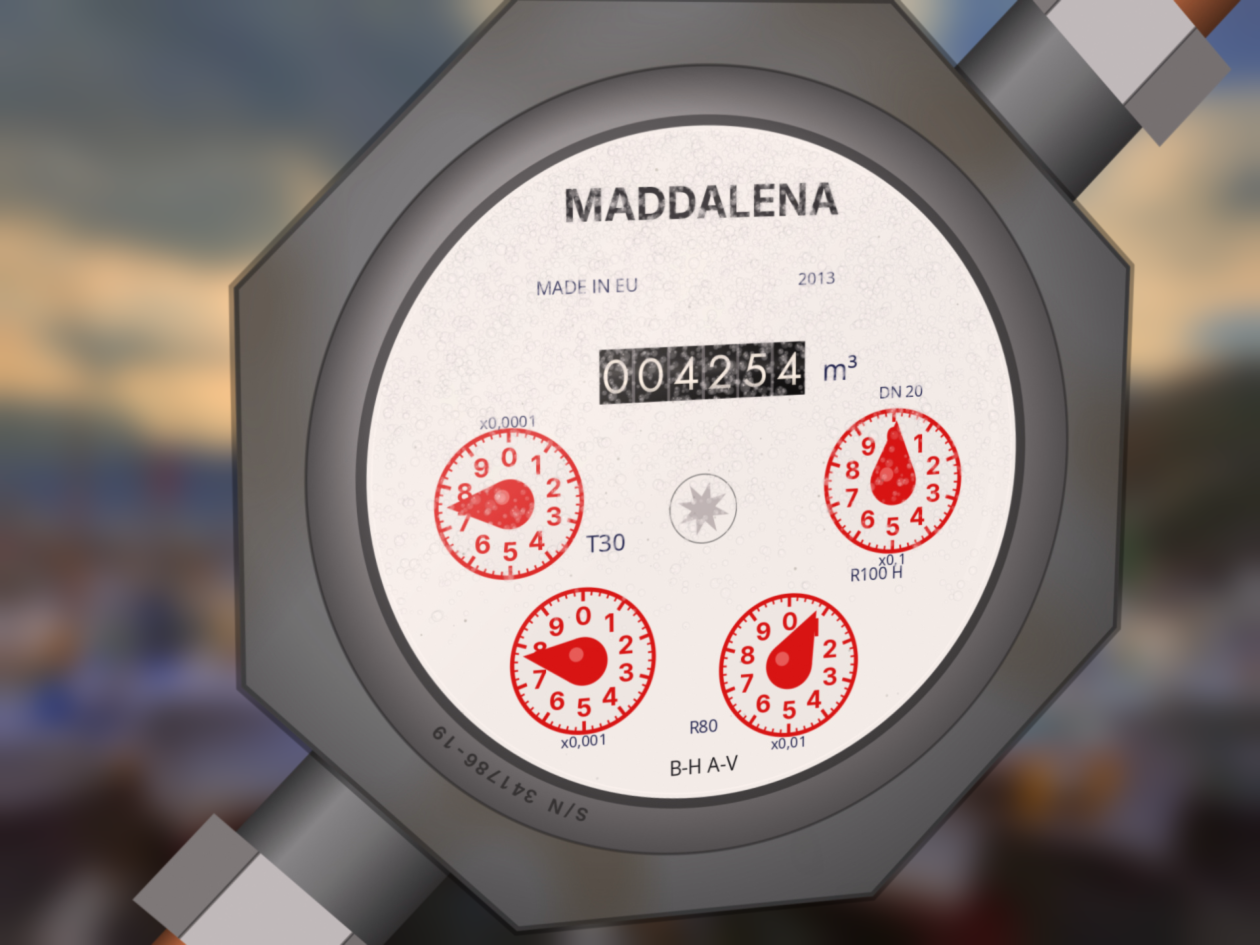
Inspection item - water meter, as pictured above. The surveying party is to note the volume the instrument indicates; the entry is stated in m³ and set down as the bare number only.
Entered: 4254.0077
